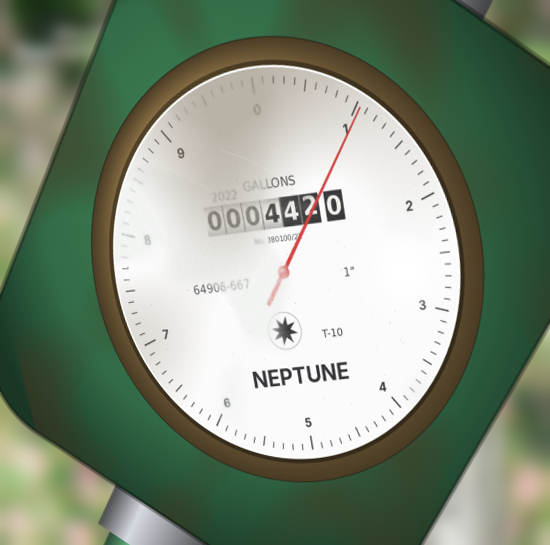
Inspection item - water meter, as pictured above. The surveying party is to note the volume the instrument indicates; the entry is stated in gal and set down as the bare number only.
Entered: 4421.0
